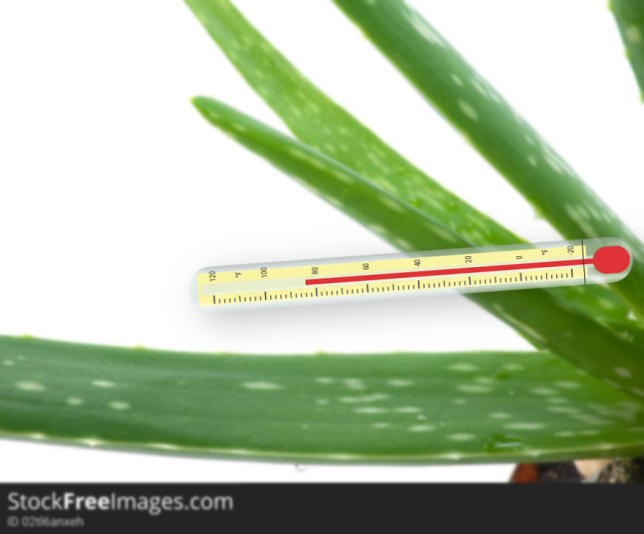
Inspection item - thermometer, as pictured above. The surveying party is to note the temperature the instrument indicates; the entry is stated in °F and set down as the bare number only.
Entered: 84
